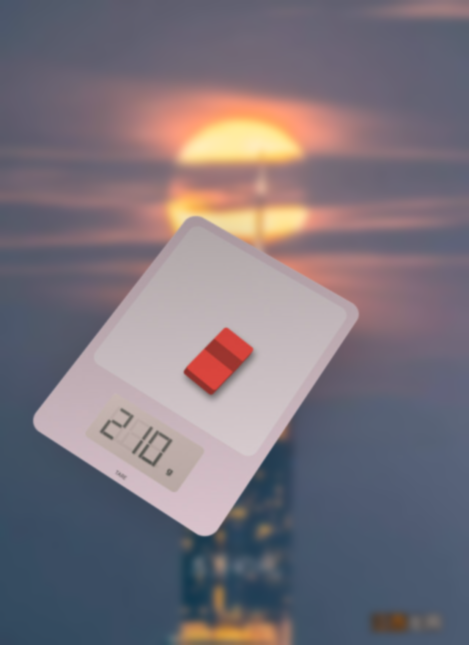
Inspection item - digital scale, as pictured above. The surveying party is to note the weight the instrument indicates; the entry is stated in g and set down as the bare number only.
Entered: 210
